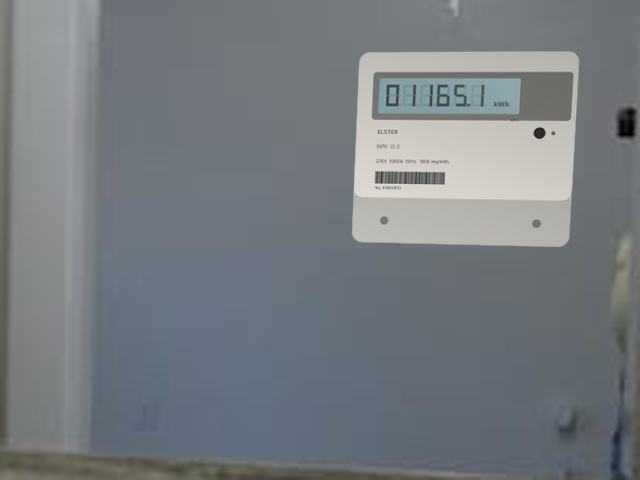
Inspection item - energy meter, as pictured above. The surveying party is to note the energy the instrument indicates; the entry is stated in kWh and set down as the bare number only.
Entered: 1165.1
